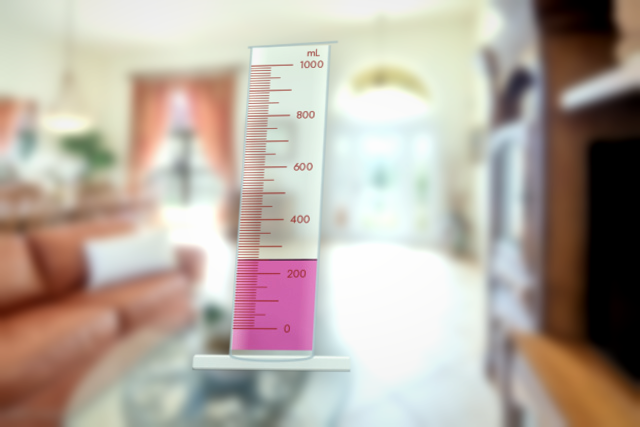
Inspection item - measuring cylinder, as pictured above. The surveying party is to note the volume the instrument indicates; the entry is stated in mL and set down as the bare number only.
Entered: 250
